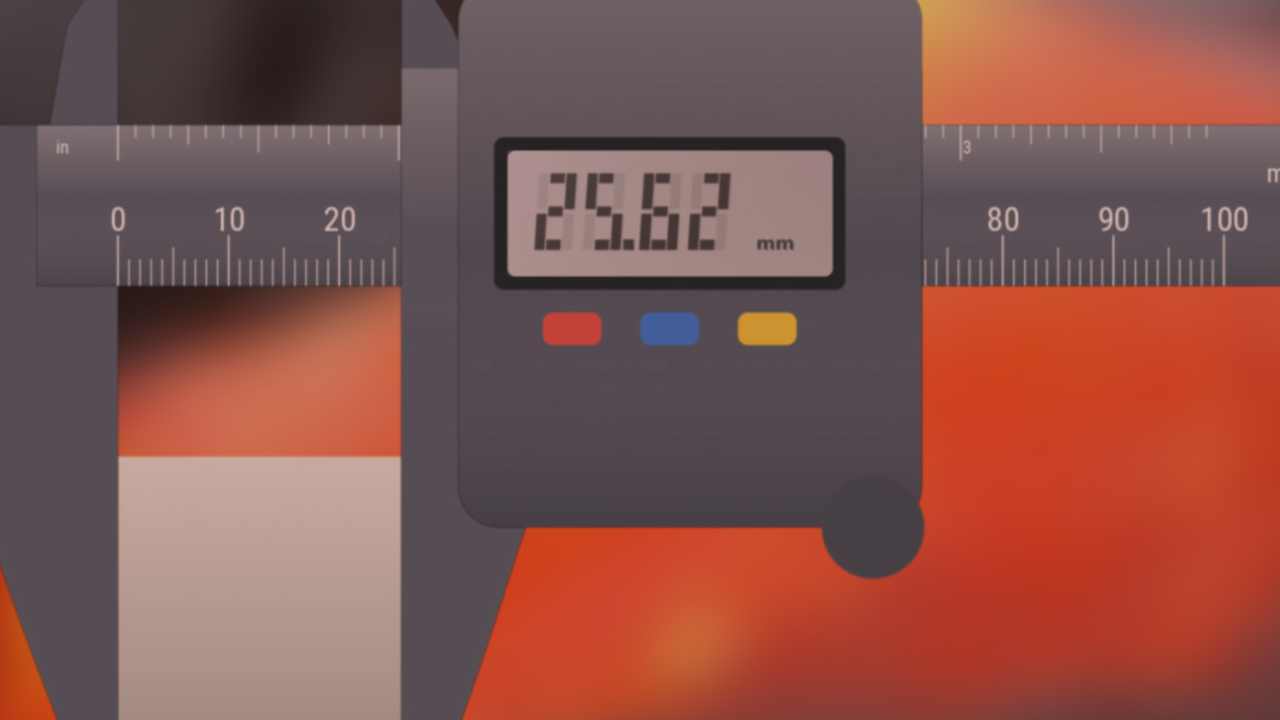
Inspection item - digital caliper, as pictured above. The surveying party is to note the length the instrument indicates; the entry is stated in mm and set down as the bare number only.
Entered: 25.62
